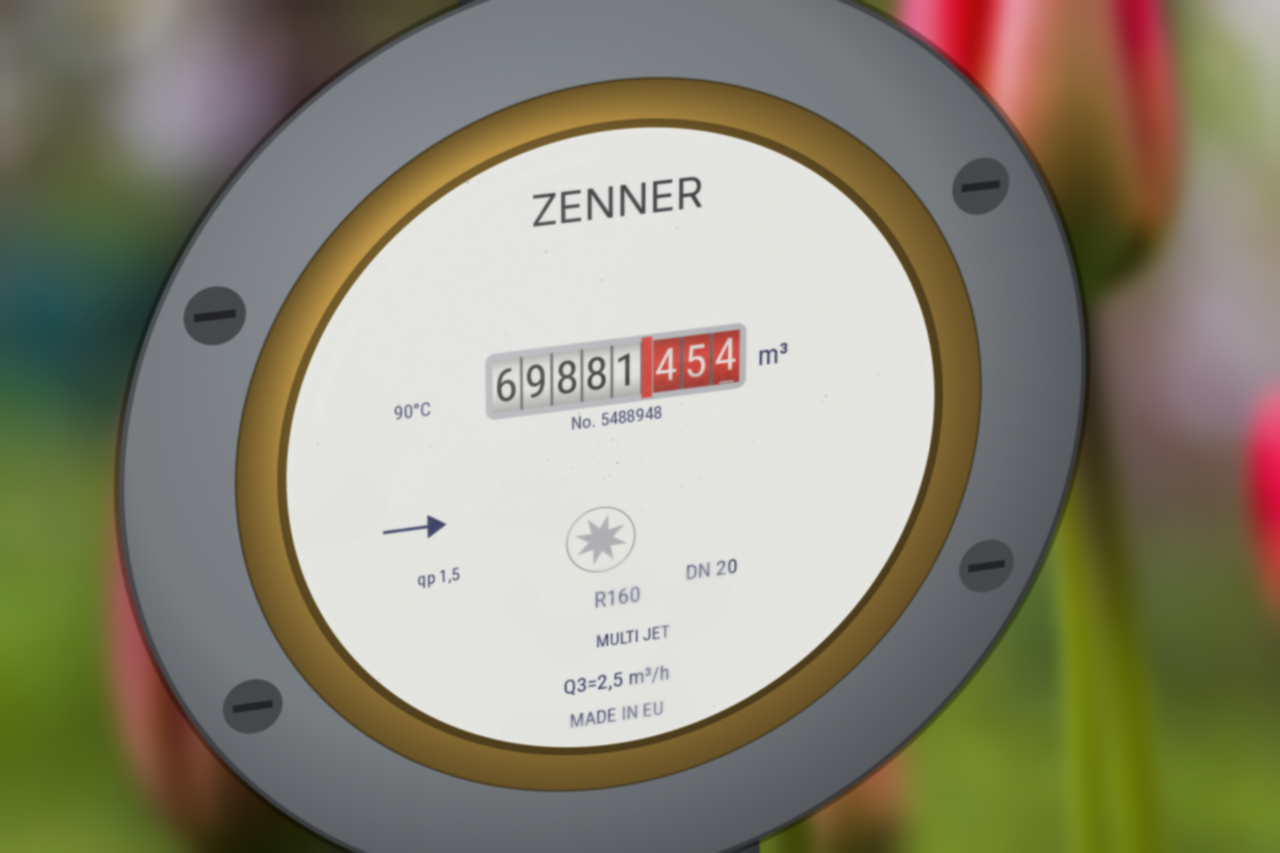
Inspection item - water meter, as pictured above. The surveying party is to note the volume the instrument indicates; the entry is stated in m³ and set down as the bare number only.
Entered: 69881.454
